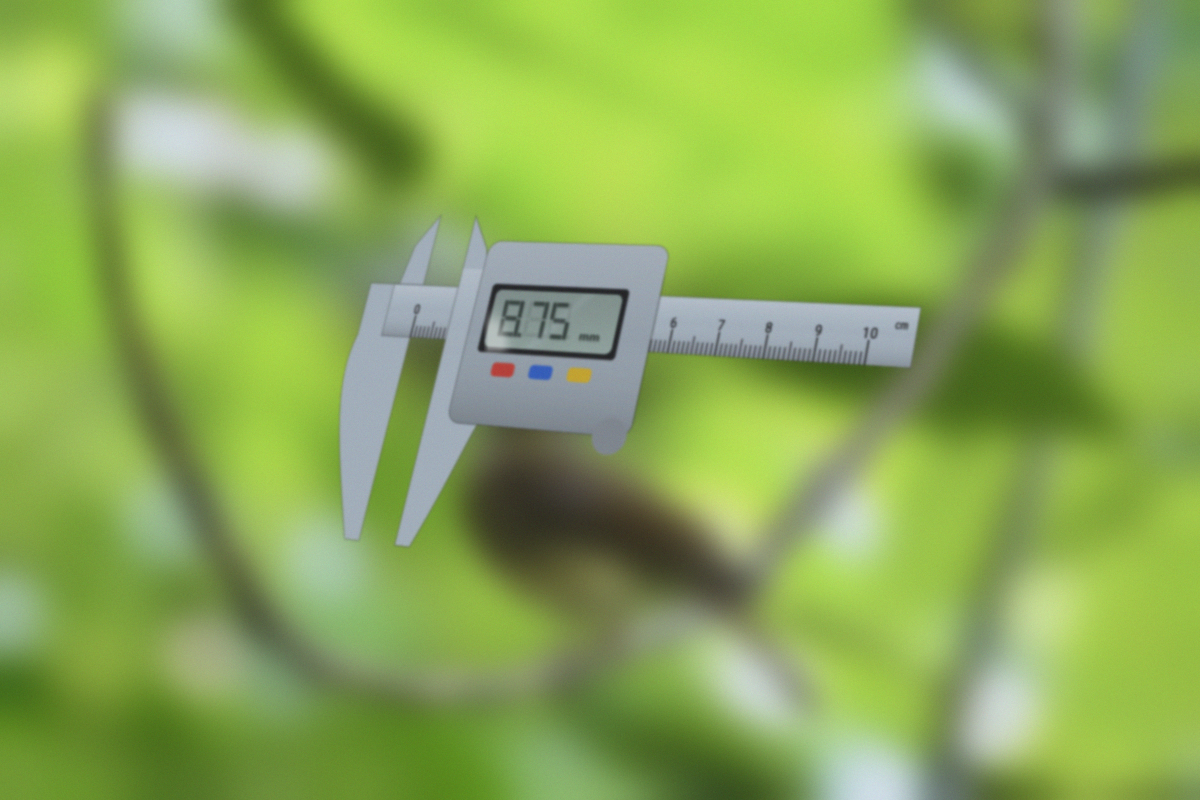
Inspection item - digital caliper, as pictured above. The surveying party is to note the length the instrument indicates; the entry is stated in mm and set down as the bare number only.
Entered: 8.75
